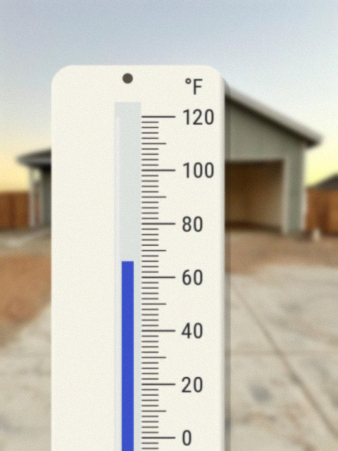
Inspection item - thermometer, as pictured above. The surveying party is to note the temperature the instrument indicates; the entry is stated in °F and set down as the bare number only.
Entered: 66
